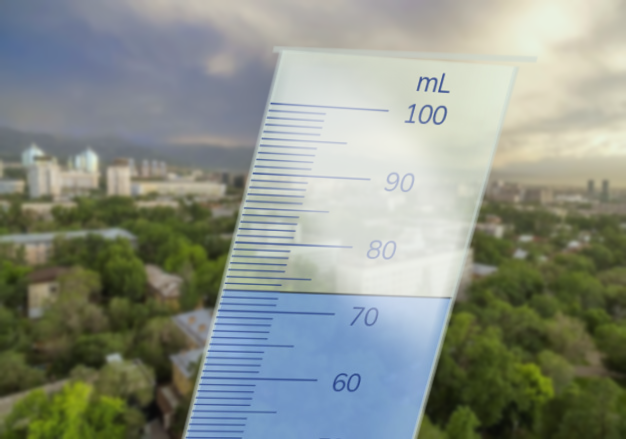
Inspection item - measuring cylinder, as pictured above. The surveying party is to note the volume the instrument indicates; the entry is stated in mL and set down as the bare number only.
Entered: 73
